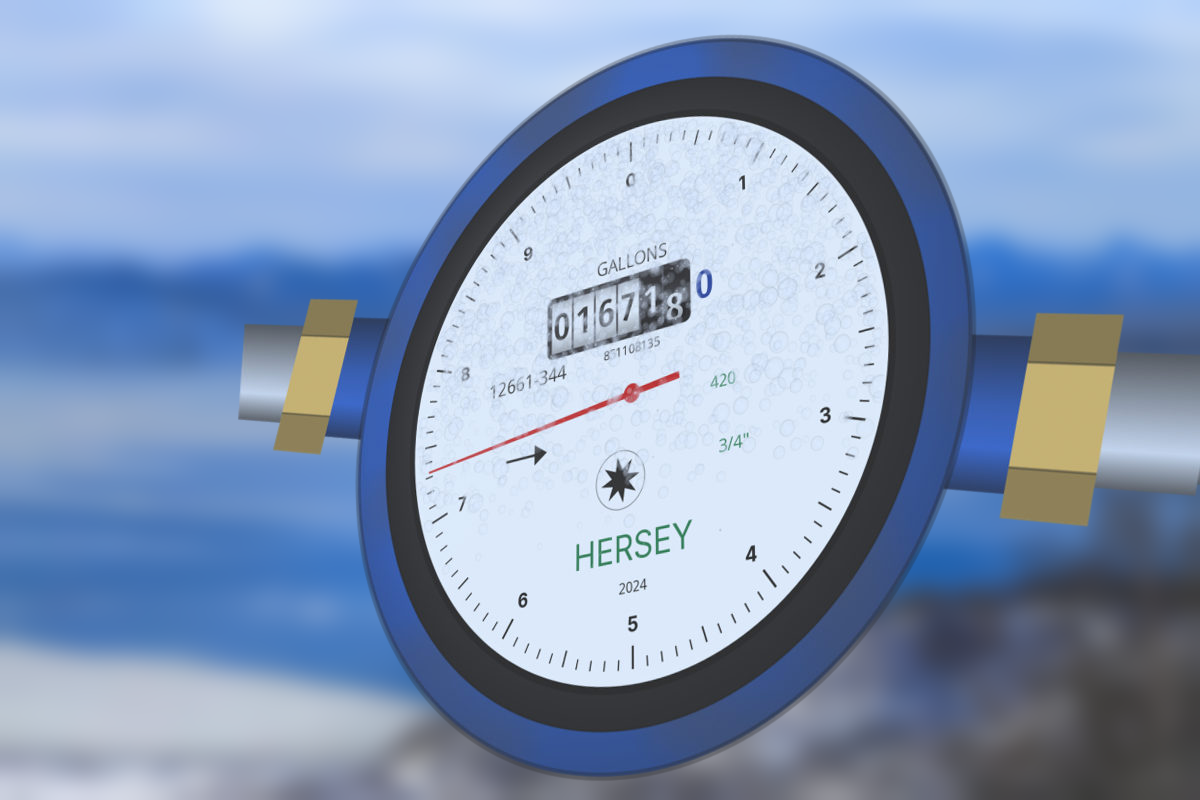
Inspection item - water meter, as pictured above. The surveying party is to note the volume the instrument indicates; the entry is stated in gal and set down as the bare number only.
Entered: 167177.3
